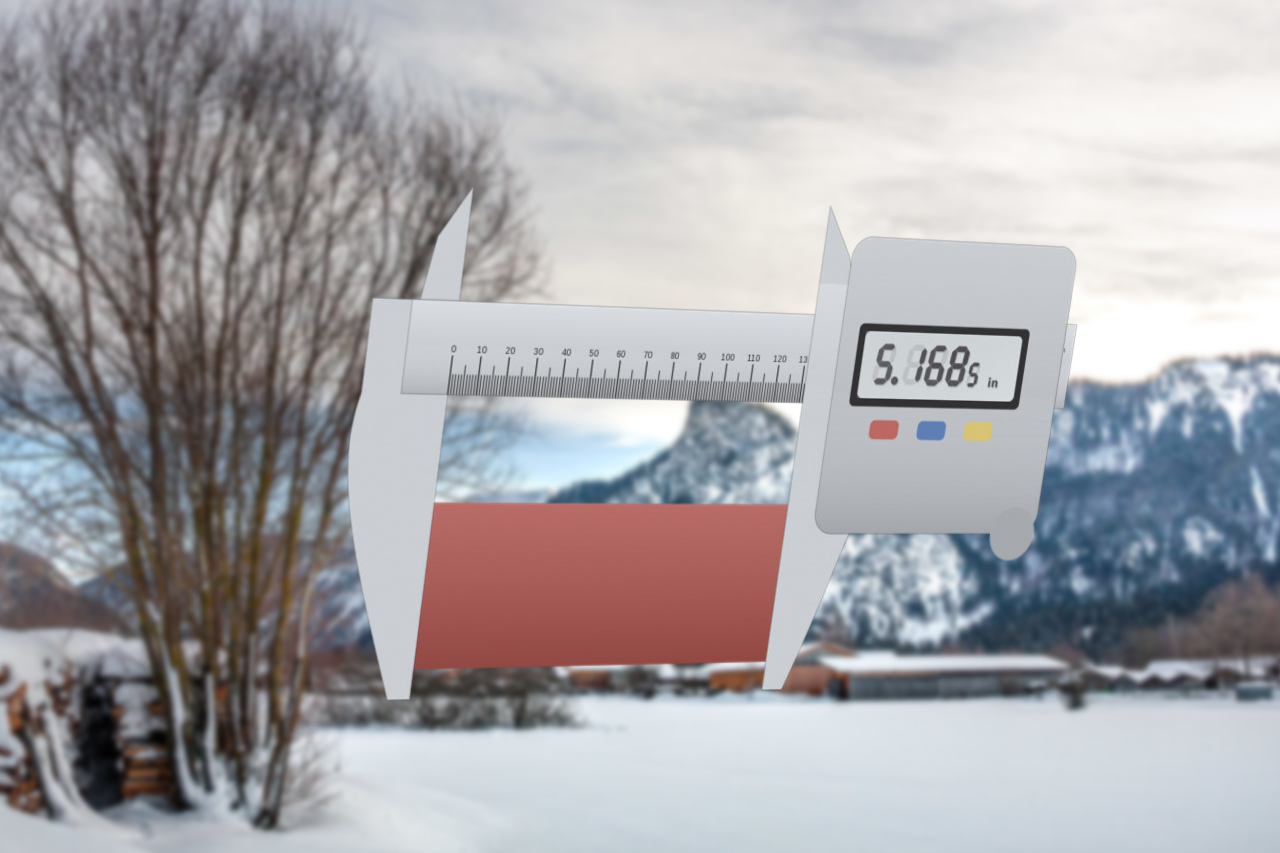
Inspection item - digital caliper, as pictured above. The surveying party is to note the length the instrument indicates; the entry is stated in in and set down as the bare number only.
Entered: 5.1685
